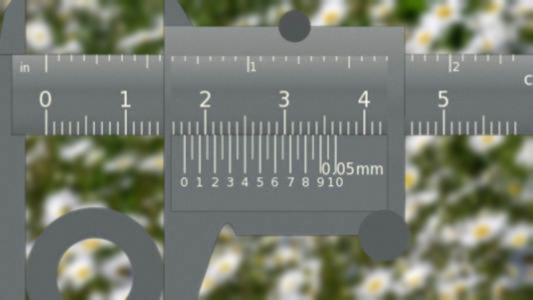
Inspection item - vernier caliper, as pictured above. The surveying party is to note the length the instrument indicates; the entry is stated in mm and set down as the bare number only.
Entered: 17.4
